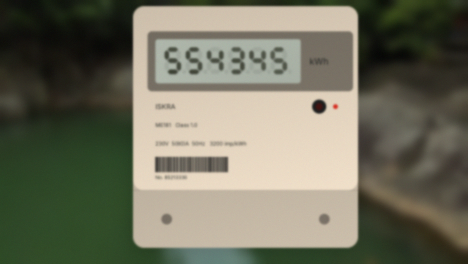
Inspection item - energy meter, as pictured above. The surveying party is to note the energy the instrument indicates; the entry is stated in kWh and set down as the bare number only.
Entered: 554345
